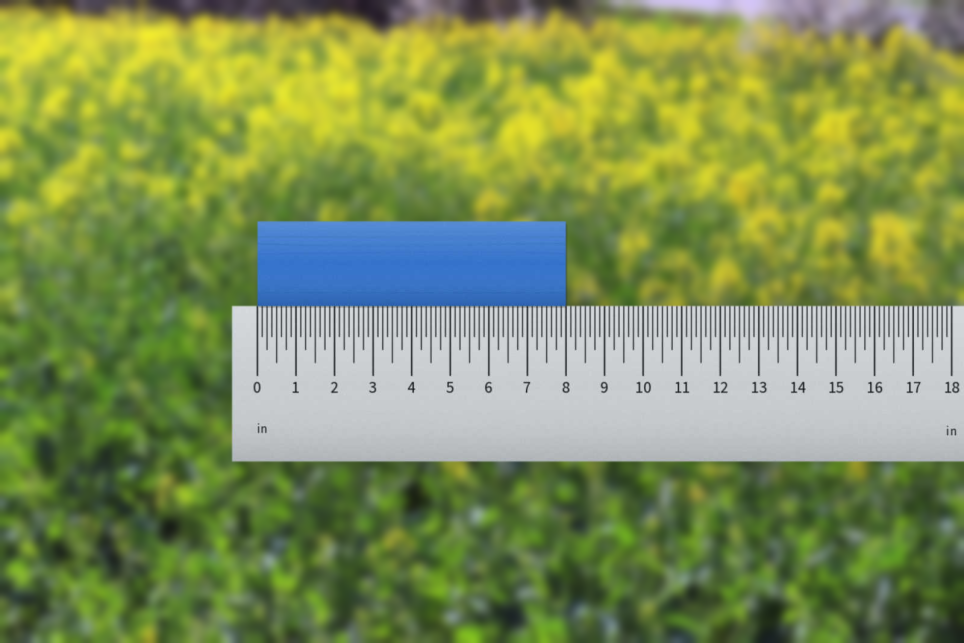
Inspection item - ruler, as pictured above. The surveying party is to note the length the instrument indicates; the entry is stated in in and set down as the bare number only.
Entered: 8
